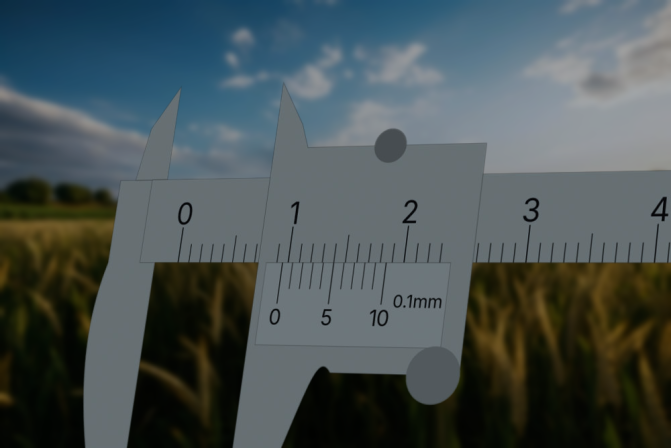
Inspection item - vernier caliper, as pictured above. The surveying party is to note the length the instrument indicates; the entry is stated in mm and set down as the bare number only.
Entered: 9.5
